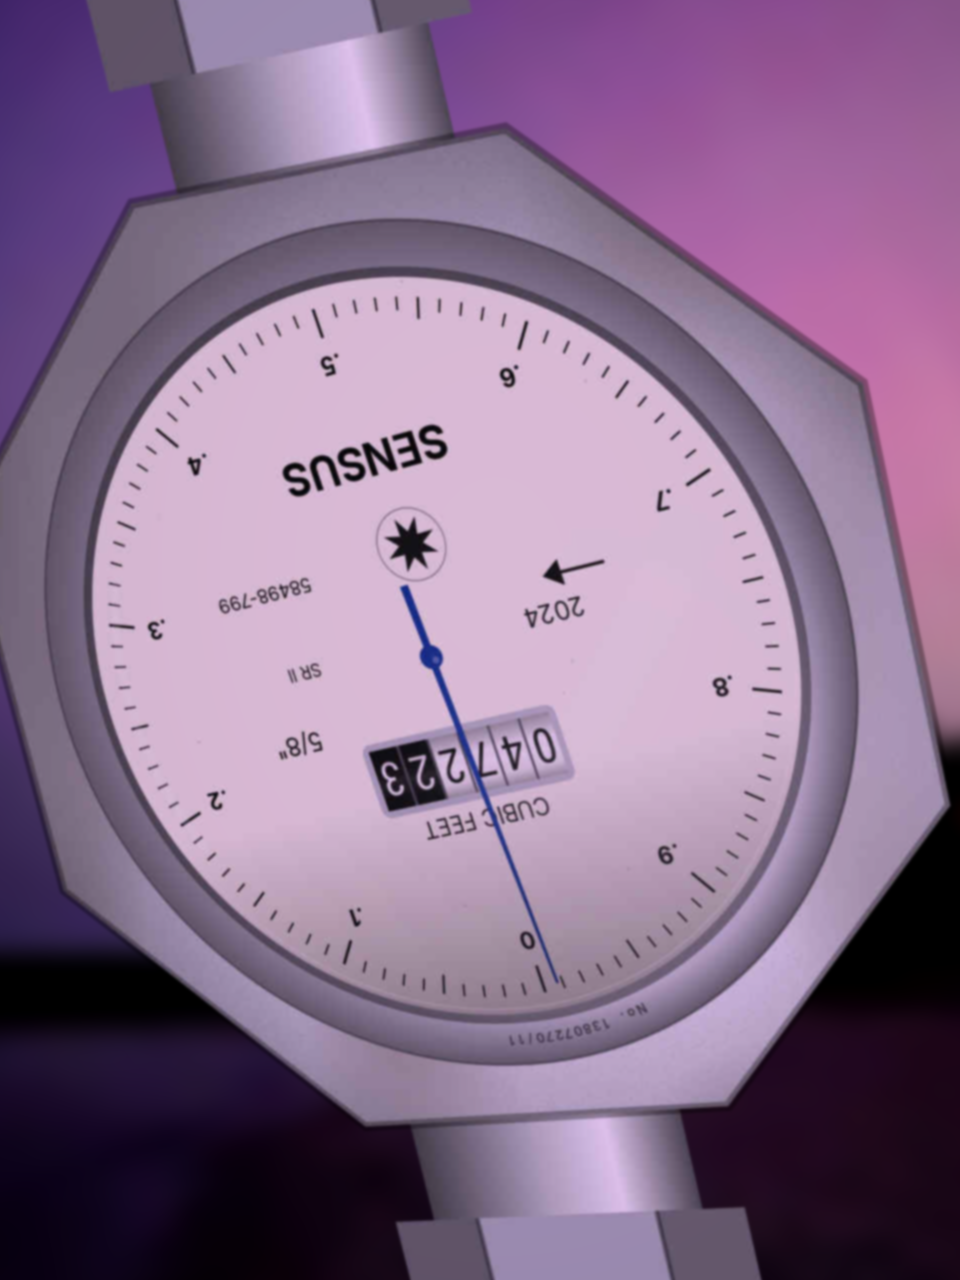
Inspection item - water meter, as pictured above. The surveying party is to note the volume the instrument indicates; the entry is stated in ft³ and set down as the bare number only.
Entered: 47222.99
